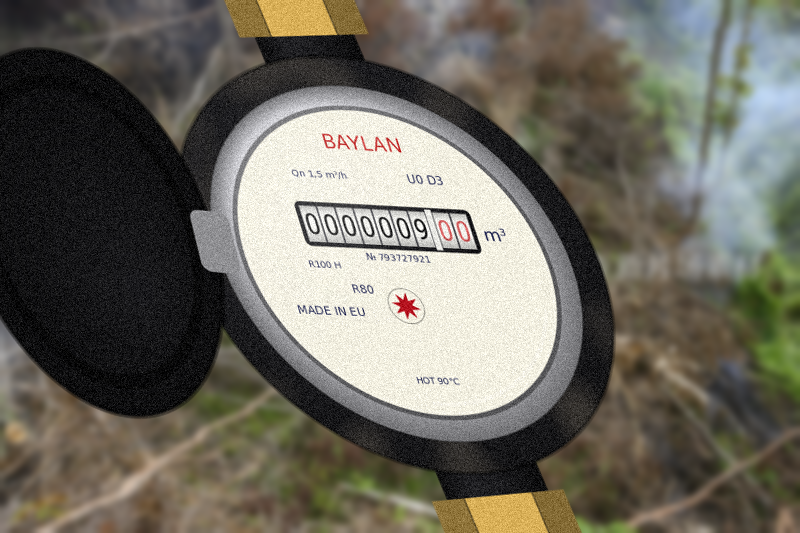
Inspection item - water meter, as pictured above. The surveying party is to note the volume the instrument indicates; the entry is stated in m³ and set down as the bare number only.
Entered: 9.00
